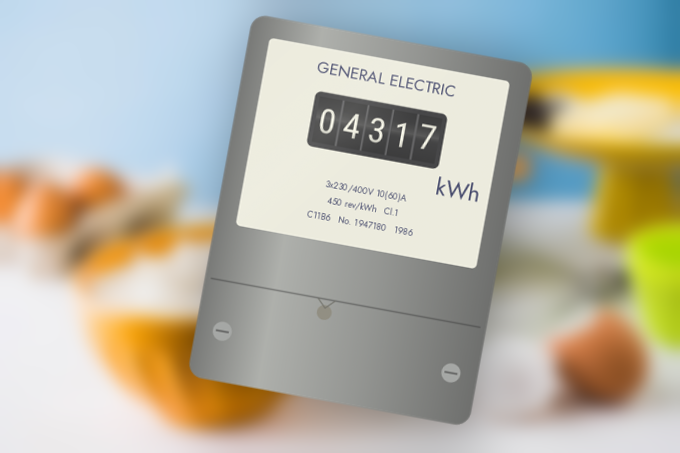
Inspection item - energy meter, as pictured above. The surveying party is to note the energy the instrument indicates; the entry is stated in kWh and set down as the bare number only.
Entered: 4317
